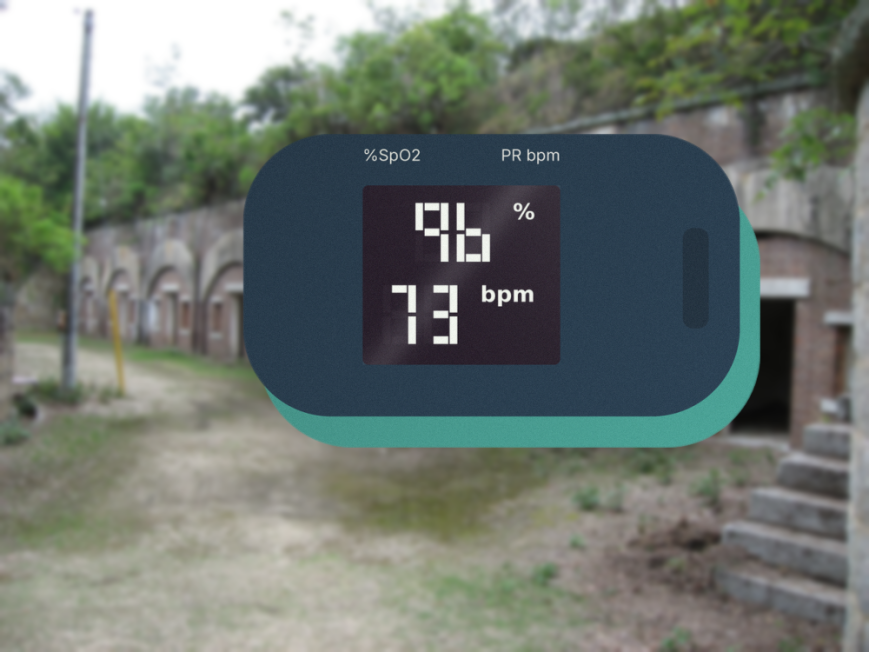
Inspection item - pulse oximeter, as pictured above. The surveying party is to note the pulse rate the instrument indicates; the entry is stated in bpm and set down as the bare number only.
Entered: 73
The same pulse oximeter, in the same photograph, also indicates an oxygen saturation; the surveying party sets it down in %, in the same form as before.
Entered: 96
